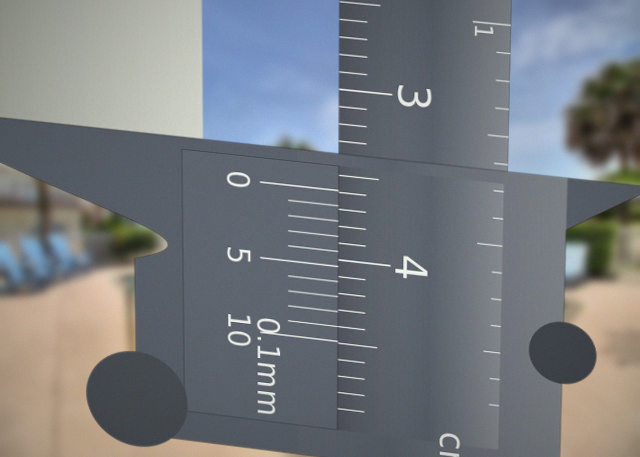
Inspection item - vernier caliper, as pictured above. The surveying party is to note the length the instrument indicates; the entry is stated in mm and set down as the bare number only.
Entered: 35.9
